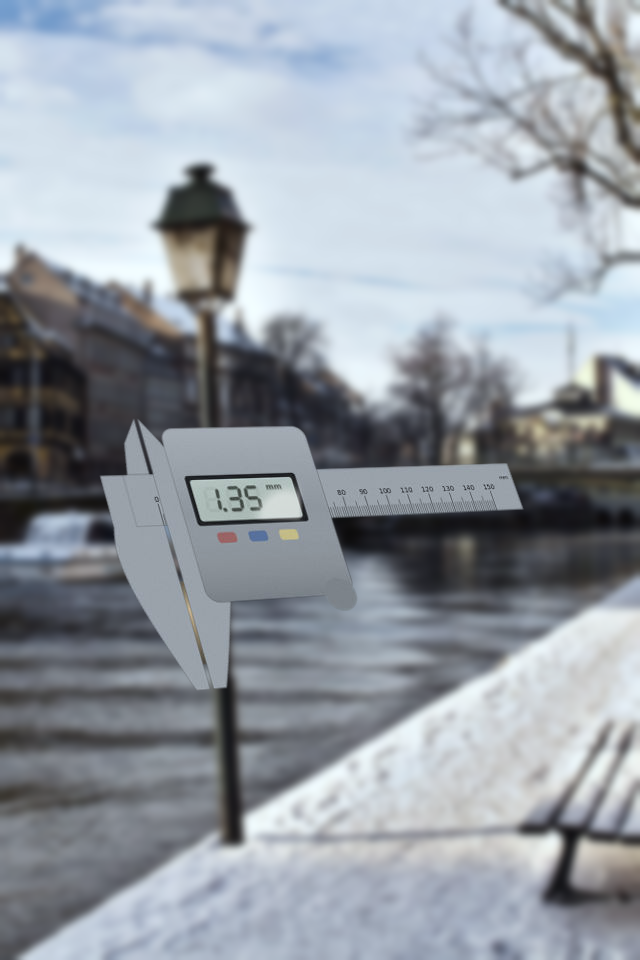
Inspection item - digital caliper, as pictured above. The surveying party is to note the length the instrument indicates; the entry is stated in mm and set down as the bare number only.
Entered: 1.35
